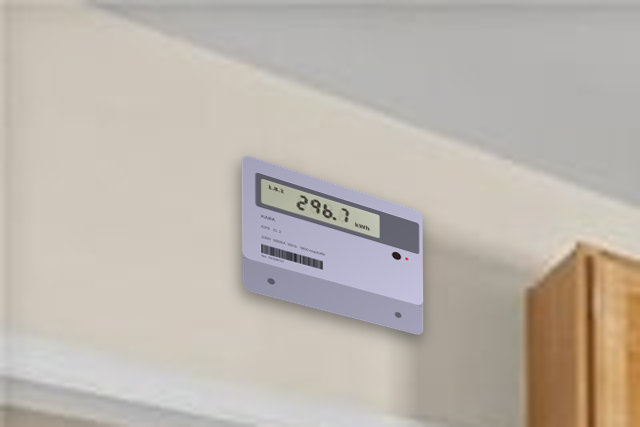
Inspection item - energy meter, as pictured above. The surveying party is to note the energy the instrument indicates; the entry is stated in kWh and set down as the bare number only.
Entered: 296.7
